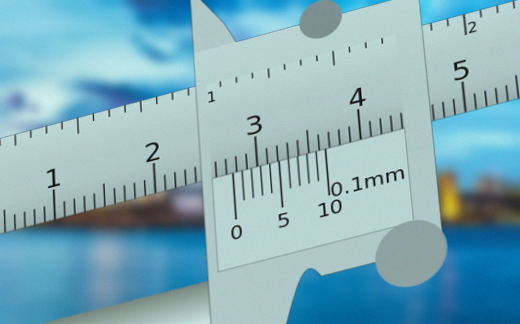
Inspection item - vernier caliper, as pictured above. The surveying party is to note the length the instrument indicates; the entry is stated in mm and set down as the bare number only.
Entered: 27.6
